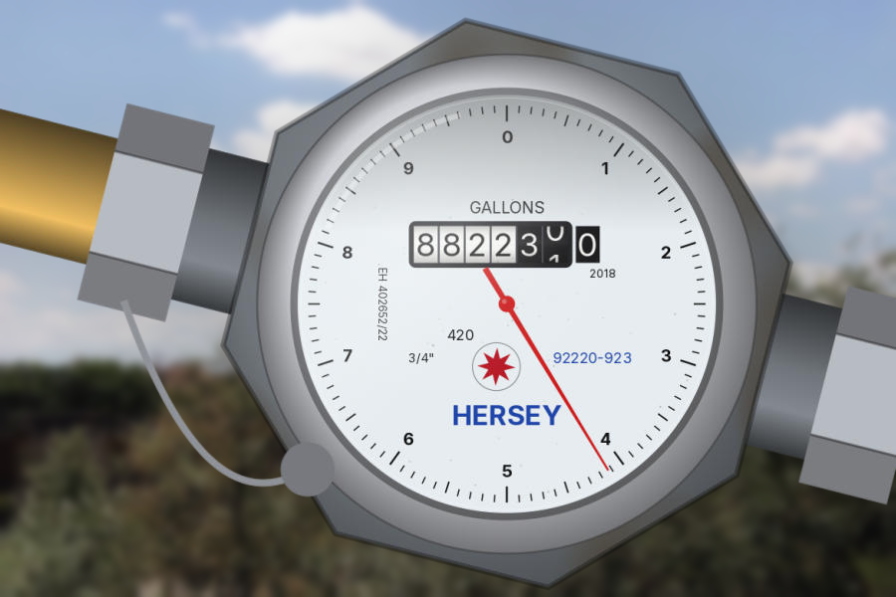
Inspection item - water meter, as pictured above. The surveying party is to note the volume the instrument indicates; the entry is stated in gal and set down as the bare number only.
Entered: 8822304.1
